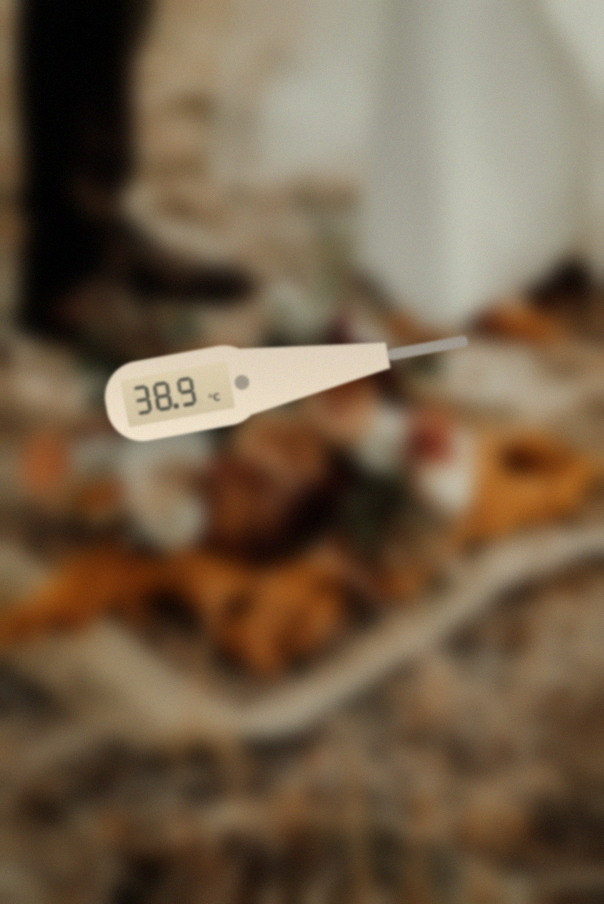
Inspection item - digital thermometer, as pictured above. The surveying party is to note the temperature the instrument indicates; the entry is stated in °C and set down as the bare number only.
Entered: 38.9
